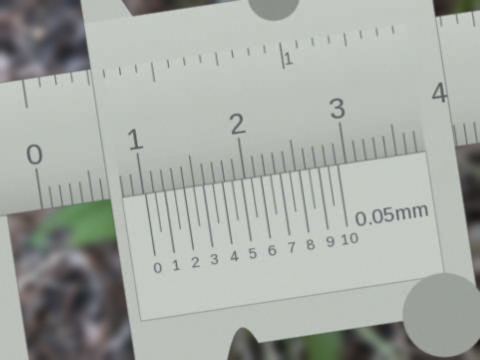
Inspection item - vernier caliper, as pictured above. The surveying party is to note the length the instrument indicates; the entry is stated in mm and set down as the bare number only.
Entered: 10.2
